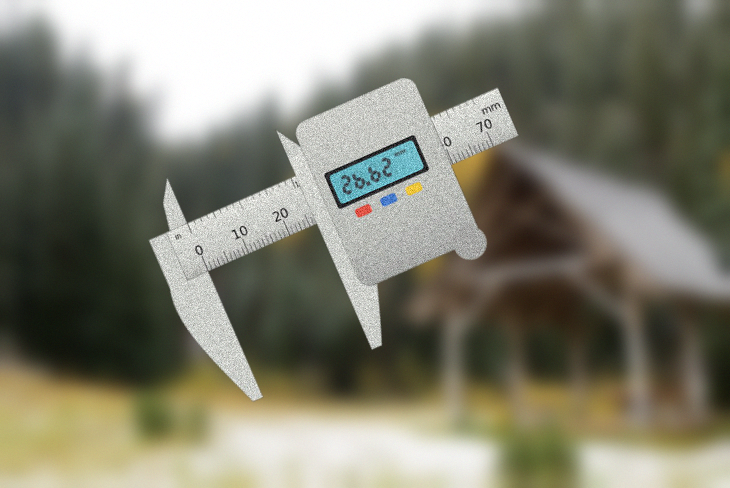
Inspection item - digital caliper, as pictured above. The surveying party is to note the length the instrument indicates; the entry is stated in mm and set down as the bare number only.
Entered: 26.62
